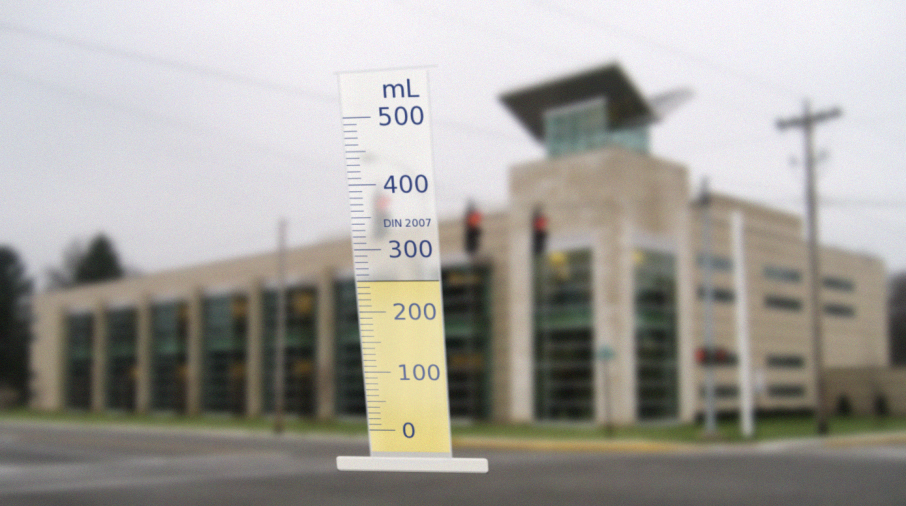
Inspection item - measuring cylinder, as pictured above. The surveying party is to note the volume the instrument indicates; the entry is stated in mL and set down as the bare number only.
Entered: 250
